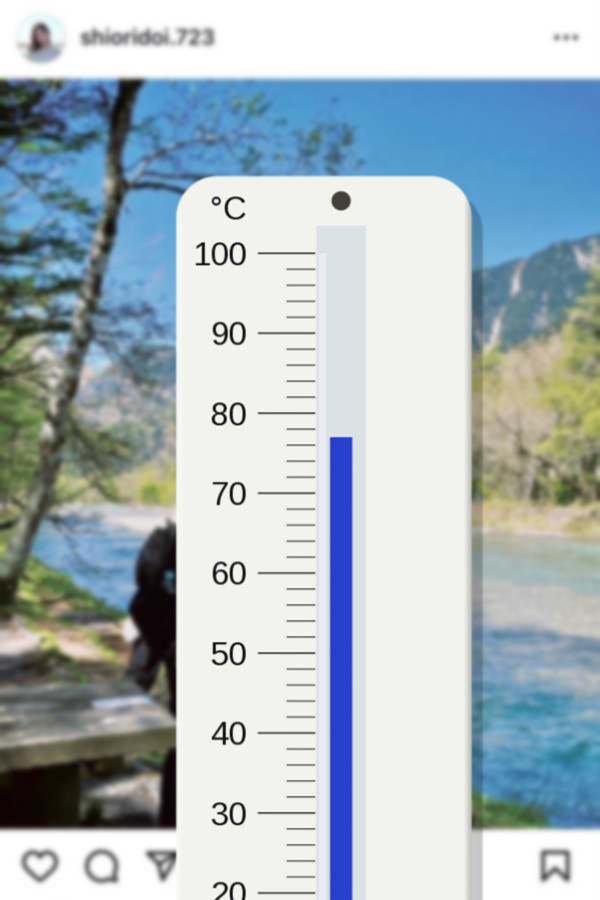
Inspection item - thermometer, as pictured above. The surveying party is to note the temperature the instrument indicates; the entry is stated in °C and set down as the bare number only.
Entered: 77
